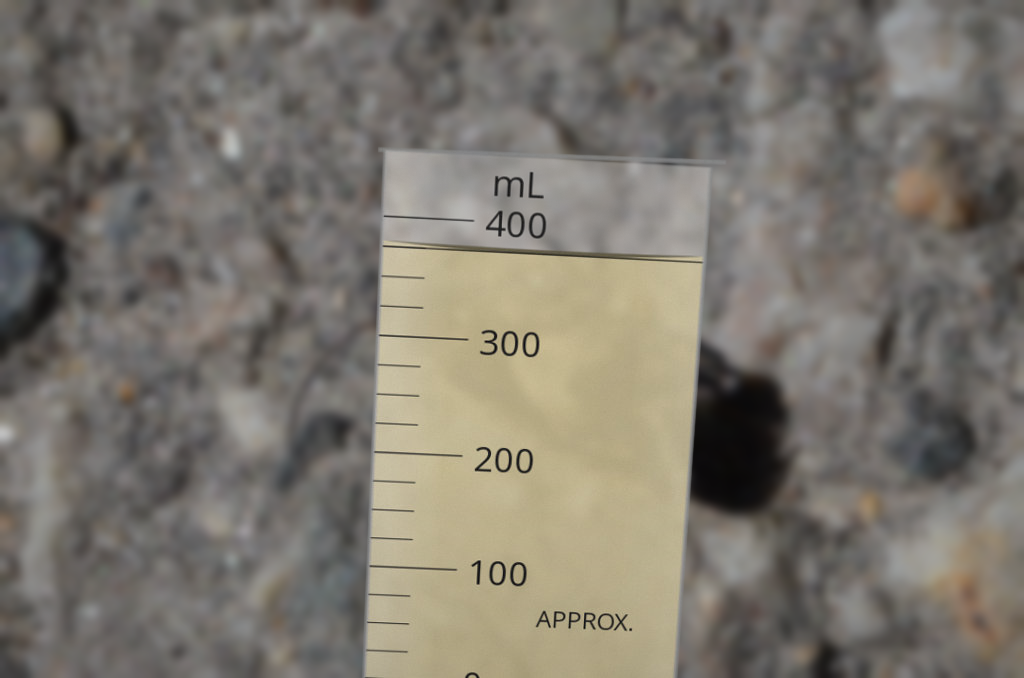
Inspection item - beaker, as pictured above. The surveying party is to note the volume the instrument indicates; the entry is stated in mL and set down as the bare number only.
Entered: 375
